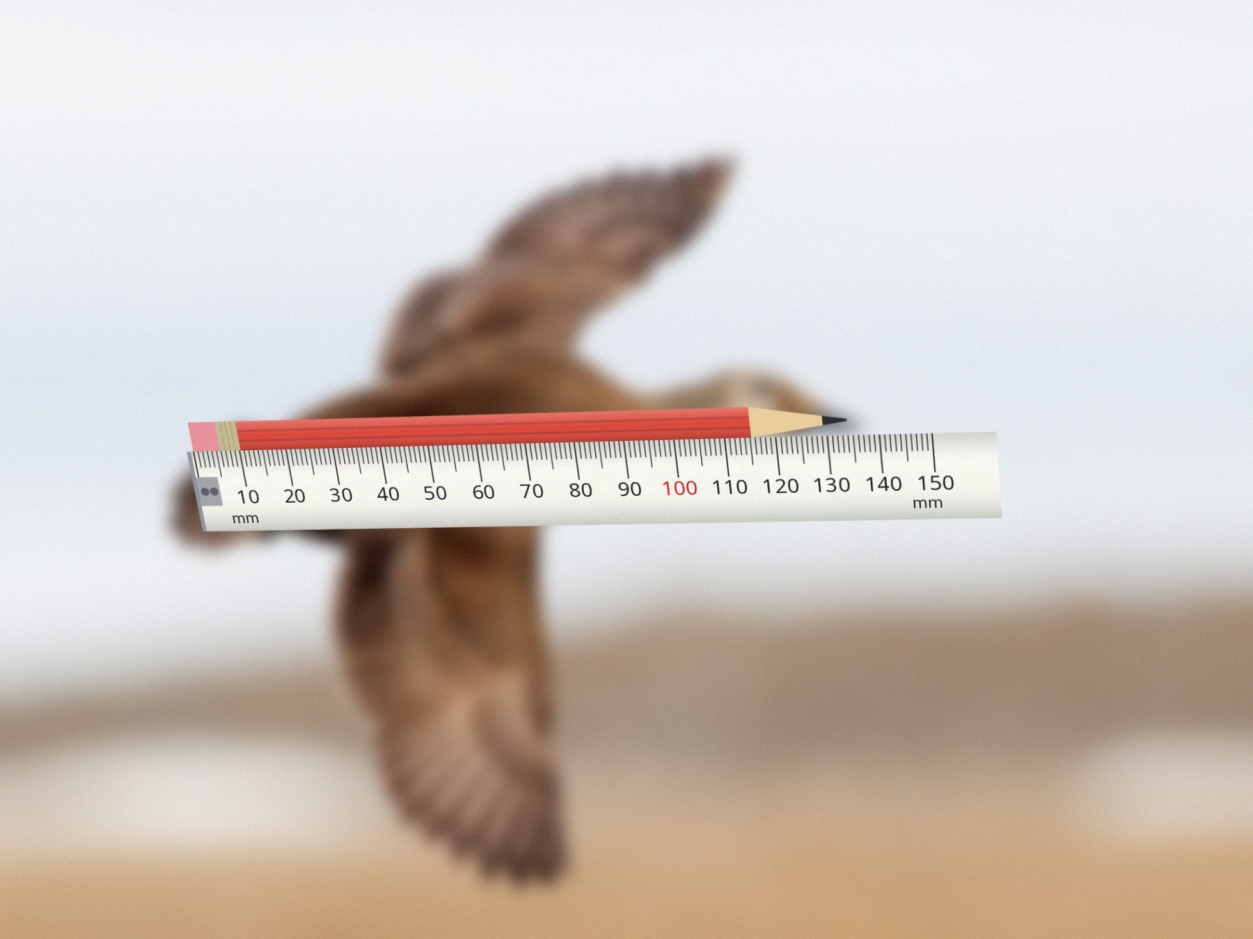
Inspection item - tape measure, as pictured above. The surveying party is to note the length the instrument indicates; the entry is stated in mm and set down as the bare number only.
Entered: 134
